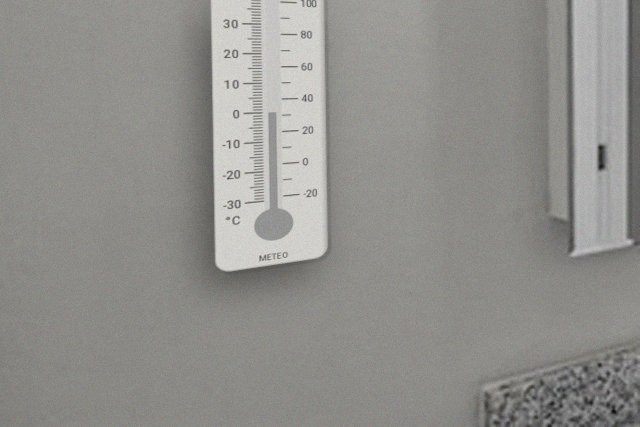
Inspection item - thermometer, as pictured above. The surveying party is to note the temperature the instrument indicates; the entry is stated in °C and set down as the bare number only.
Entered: 0
